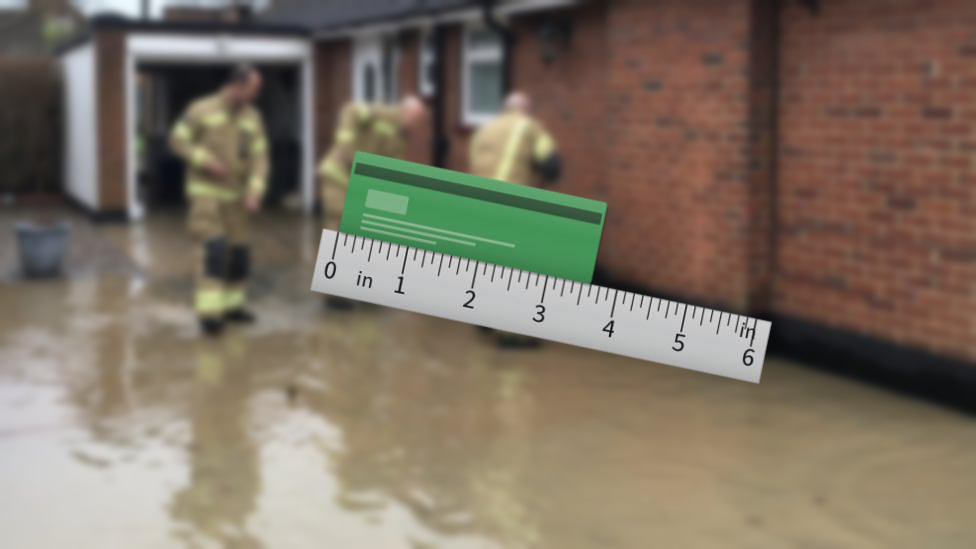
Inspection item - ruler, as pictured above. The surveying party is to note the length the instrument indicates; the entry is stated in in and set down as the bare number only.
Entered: 3.625
